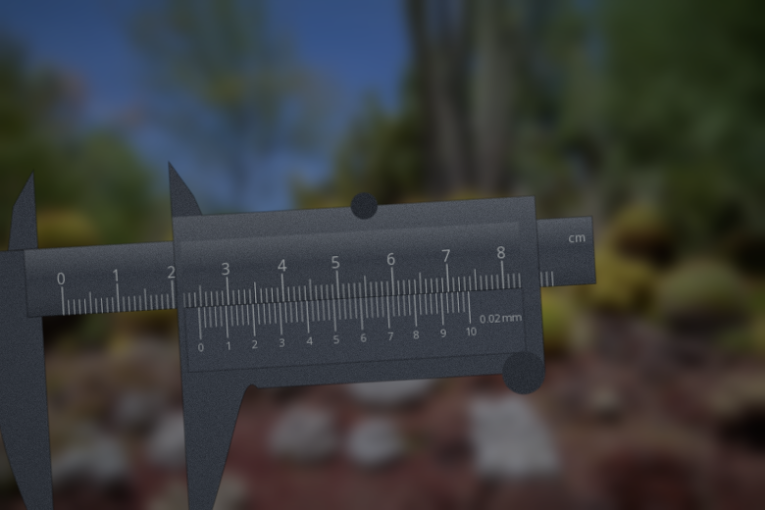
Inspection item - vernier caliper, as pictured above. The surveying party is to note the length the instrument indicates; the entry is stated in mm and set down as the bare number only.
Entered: 24.6
